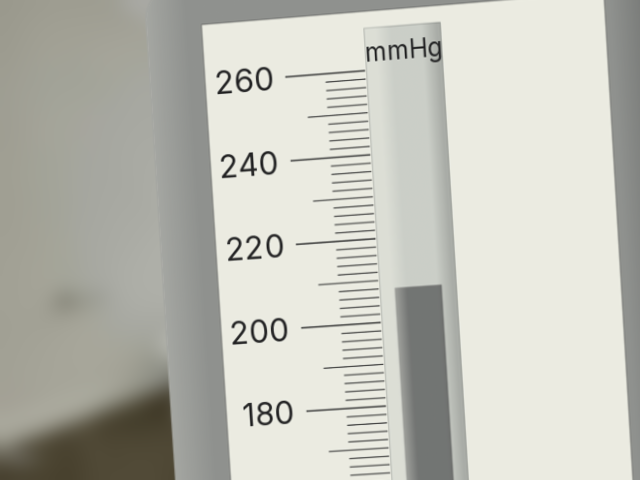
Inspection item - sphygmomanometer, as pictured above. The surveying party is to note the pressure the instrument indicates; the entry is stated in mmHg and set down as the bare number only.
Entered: 208
